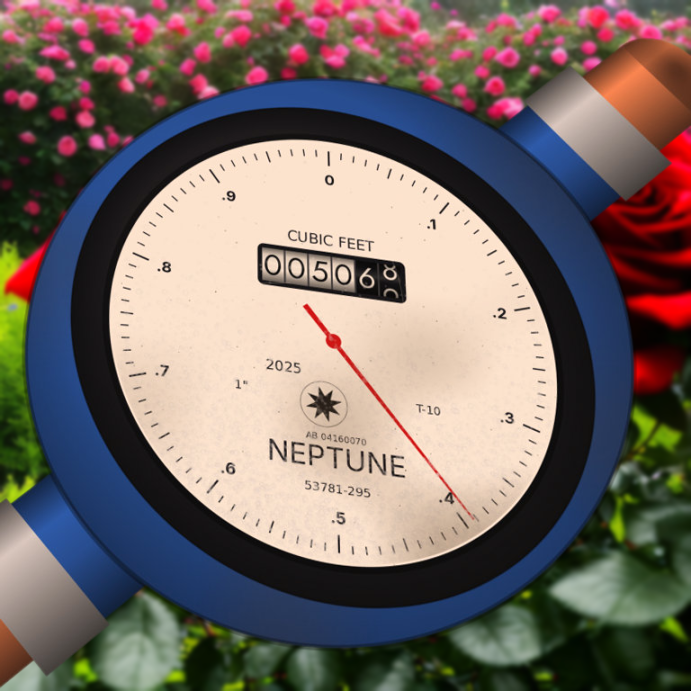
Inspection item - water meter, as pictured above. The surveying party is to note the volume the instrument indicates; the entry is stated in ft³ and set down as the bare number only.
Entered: 5068.39
